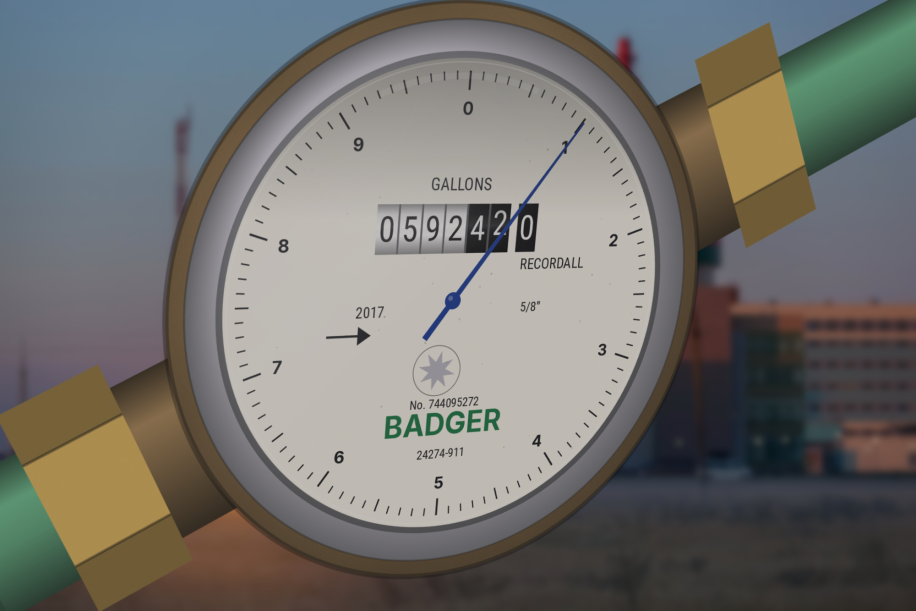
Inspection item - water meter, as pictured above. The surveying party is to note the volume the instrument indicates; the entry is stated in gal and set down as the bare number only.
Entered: 592421.0
